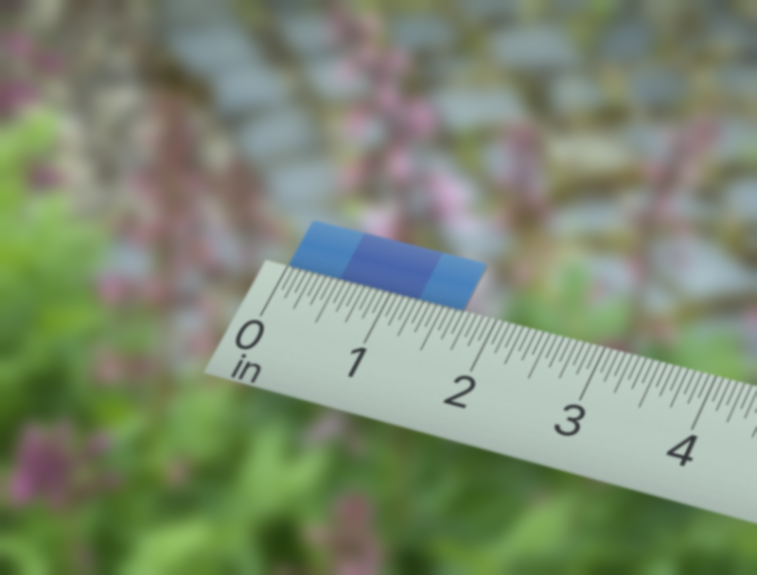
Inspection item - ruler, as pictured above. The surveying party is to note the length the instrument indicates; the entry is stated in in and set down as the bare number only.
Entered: 1.6875
